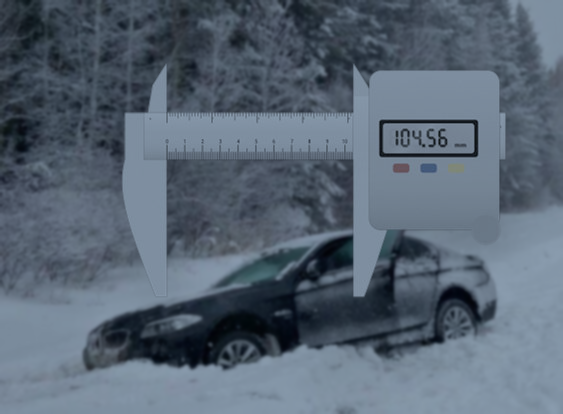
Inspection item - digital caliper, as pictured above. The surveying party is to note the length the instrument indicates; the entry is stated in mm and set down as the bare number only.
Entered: 104.56
